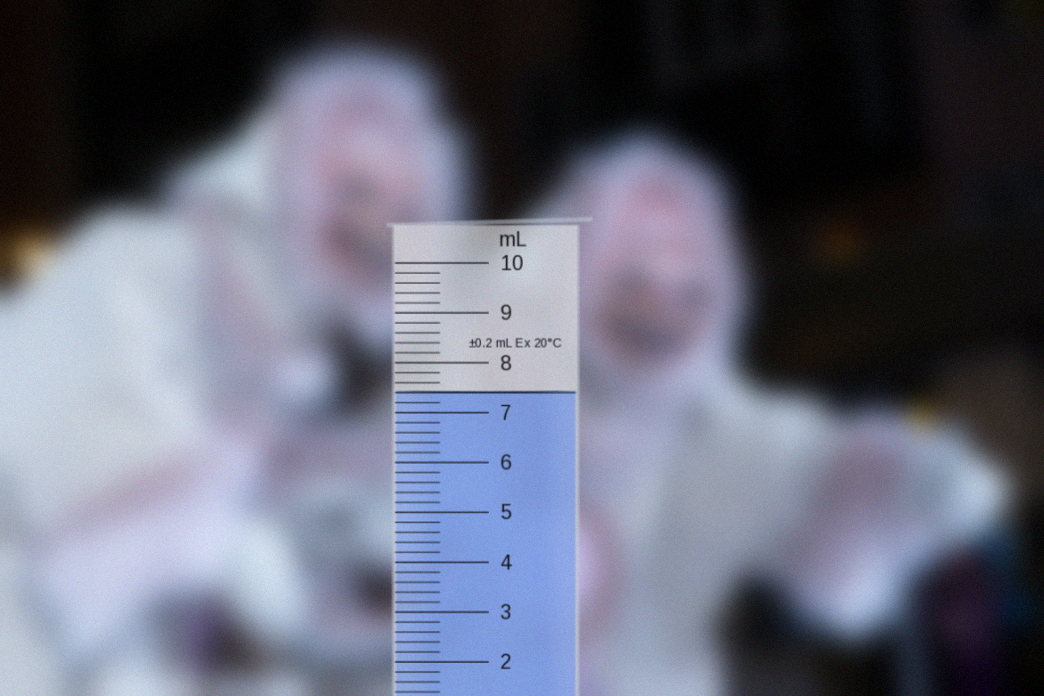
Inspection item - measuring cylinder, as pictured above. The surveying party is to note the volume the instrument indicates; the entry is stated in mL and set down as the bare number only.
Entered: 7.4
